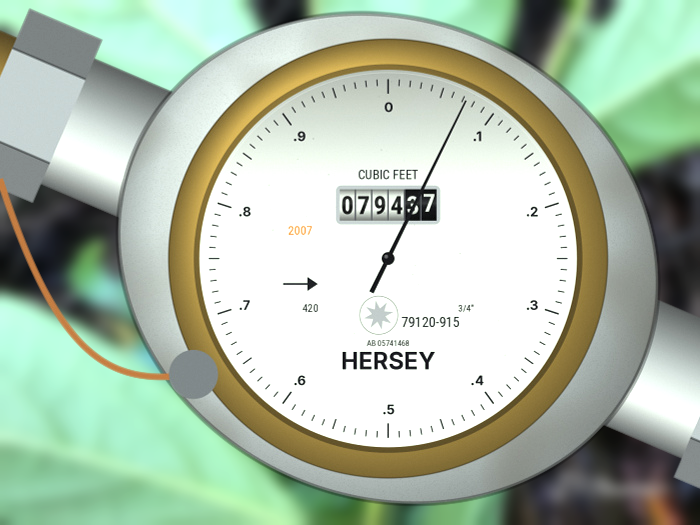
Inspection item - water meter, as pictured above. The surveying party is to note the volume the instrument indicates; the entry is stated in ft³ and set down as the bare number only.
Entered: 79437.07
